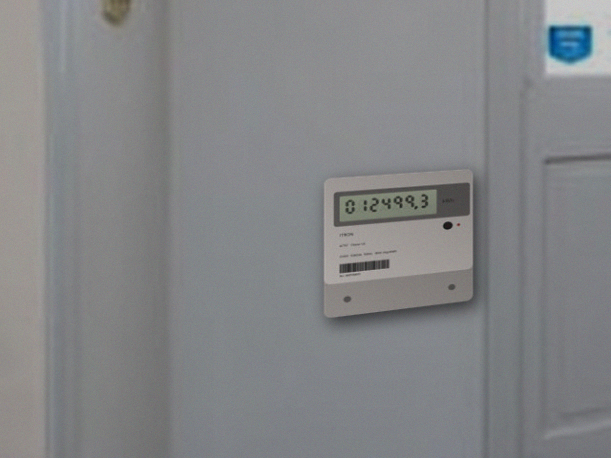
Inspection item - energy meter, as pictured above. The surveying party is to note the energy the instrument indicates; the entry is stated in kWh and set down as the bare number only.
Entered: 12499.3
